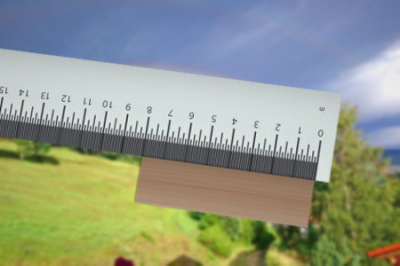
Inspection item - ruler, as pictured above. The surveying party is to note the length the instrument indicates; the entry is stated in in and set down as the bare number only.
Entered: 8
